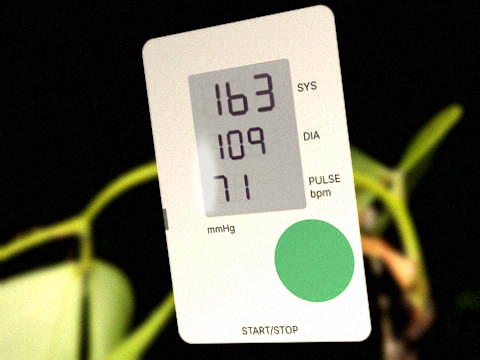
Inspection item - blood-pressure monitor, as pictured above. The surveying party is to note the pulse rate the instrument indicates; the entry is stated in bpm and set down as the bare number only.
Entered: 71
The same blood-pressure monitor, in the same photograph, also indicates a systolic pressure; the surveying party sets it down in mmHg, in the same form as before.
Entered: 163
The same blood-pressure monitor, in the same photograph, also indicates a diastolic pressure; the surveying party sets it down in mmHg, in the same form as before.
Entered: 109
